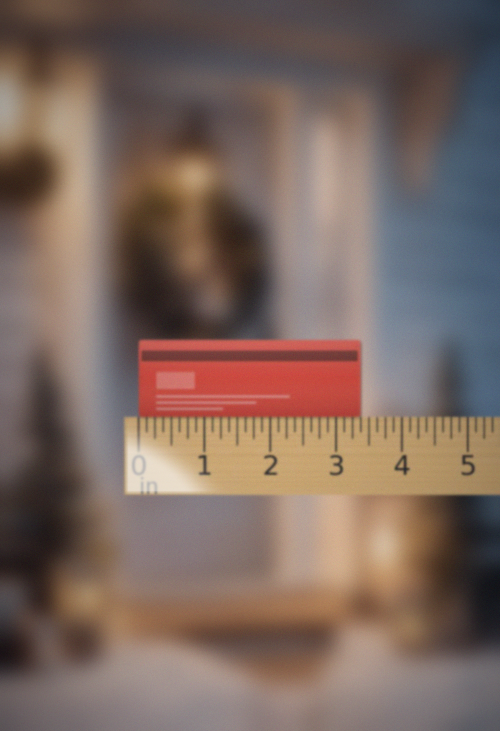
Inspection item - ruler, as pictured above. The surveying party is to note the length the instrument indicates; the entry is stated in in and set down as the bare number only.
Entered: 3.375
